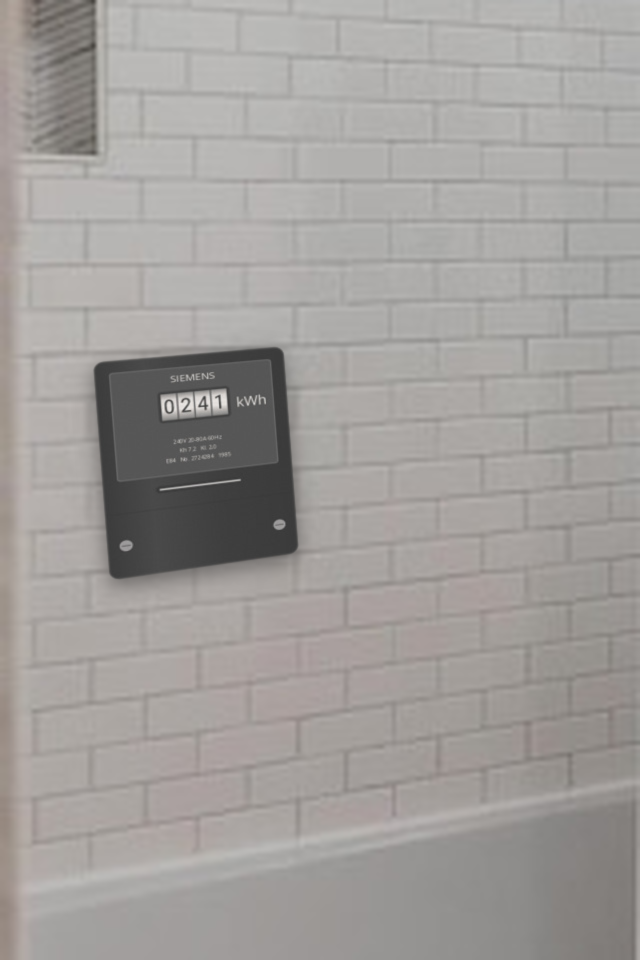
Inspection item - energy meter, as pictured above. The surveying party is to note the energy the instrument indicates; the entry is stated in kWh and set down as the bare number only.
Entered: 241
